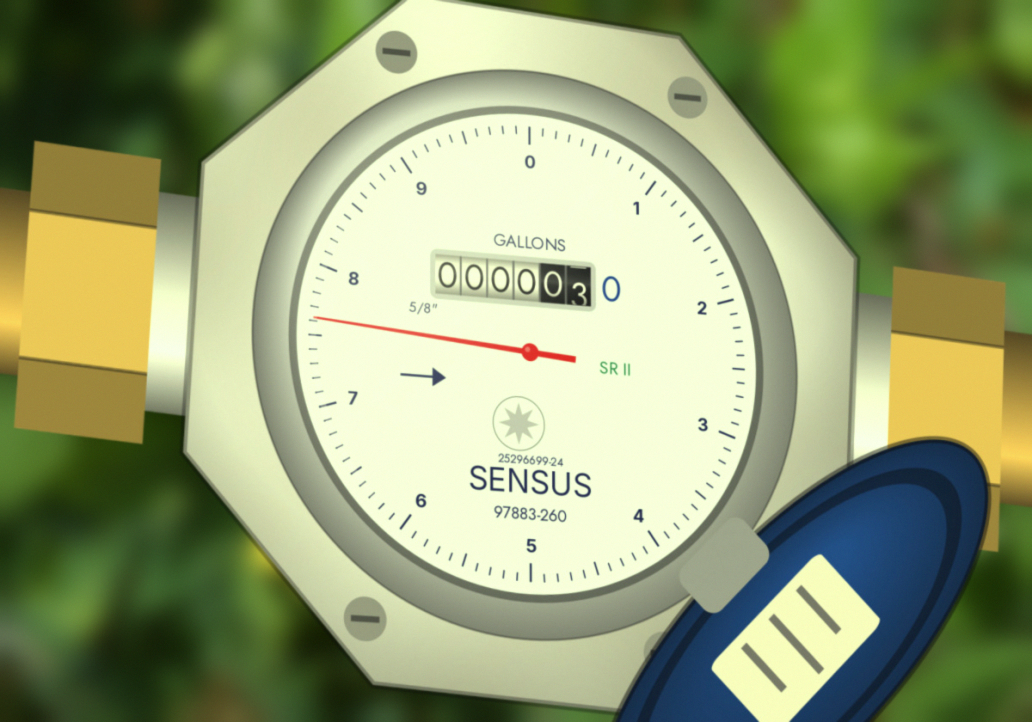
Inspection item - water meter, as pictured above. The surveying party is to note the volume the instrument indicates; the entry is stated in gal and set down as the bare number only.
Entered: 27.6
